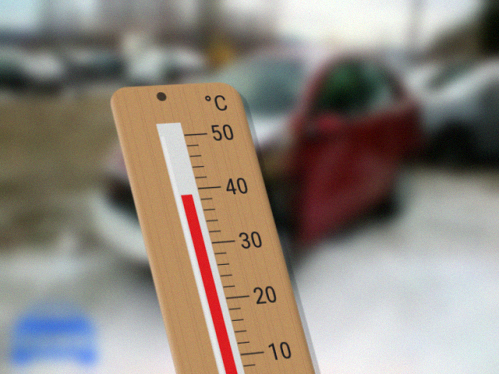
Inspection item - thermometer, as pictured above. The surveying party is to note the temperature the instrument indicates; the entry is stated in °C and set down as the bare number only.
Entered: 39
